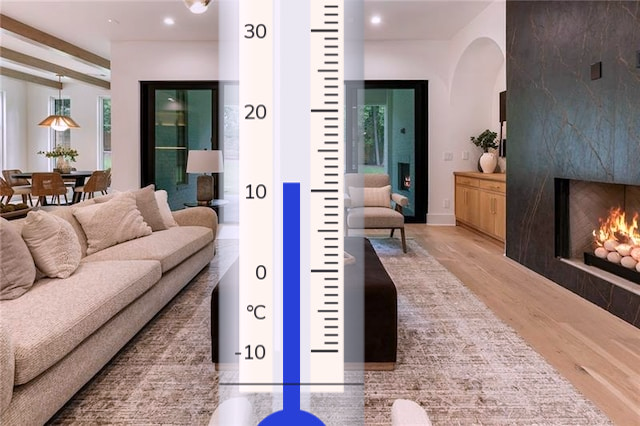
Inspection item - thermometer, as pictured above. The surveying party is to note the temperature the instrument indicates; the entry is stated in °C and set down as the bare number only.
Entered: 11
